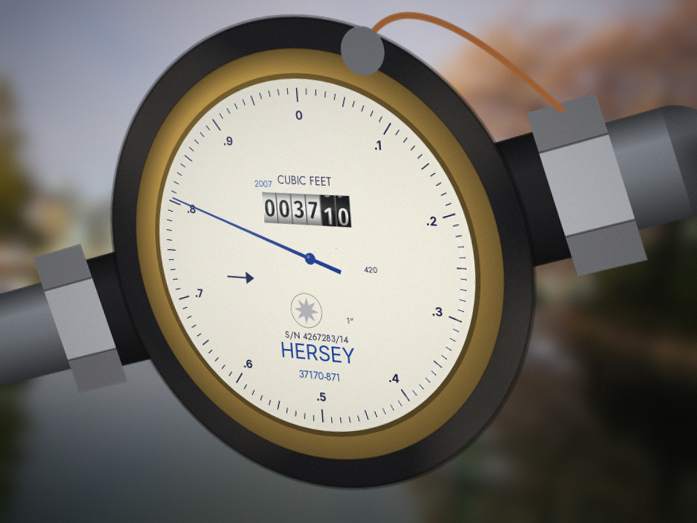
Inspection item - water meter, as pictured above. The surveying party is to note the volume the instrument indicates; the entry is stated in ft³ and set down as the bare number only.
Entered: 3709.80
